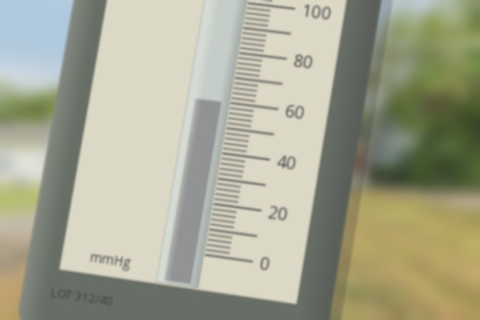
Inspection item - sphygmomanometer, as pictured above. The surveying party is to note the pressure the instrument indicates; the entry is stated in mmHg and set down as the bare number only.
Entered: 60
